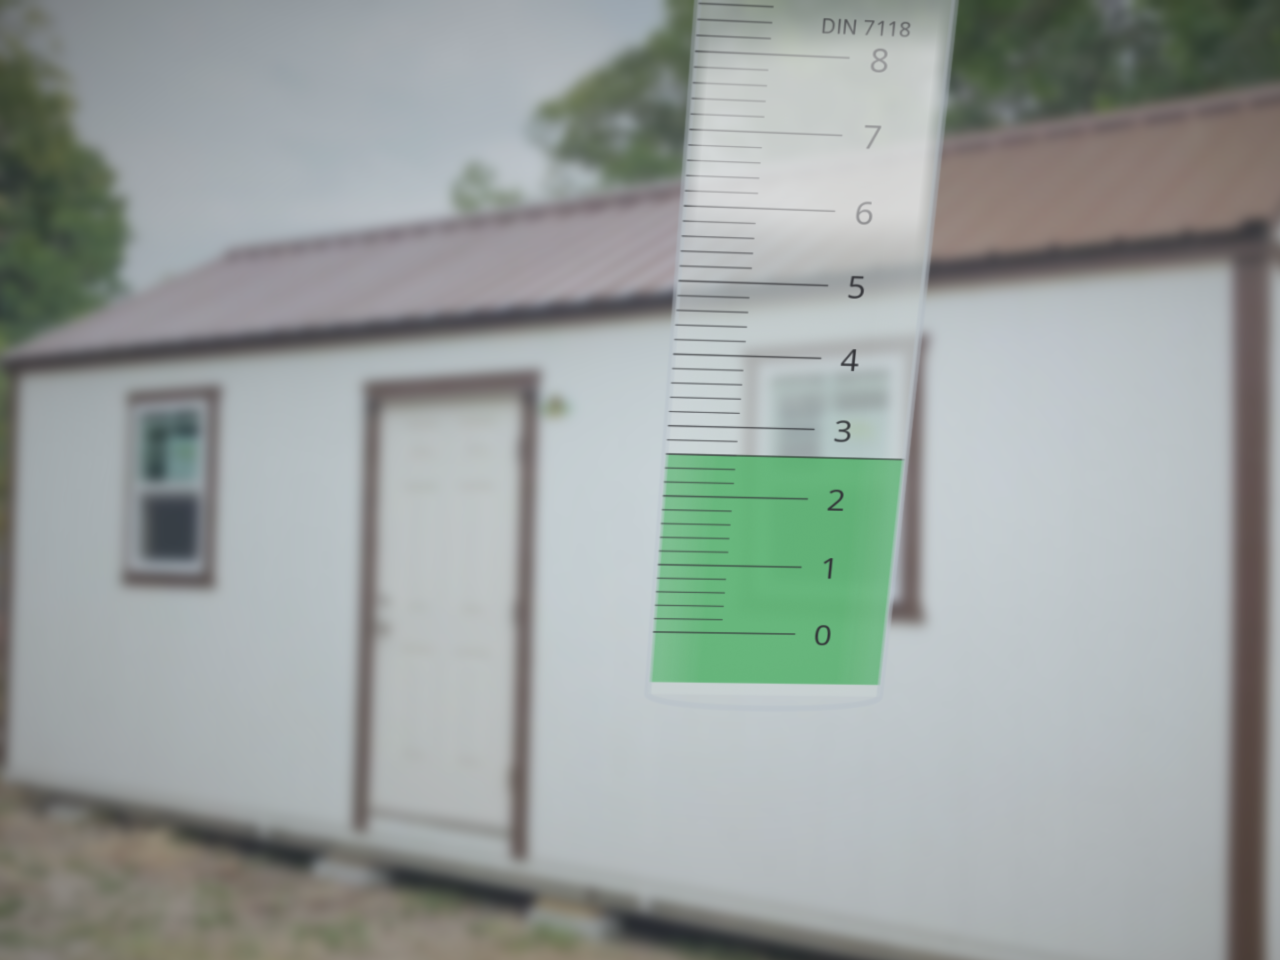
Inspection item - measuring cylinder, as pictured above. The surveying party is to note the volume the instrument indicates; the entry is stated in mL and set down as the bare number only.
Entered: 2.6
